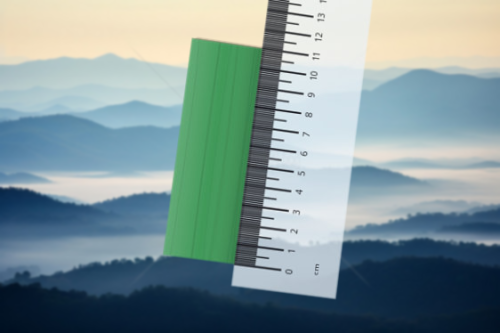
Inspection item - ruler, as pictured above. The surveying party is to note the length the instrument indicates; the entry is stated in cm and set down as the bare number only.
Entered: 11
